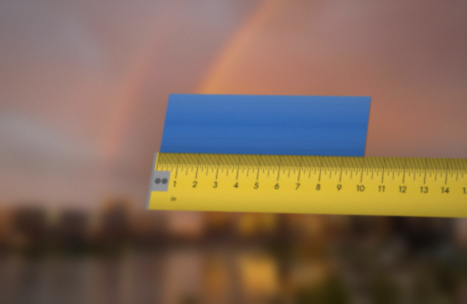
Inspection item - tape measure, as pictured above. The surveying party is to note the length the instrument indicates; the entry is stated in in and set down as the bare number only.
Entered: 10
